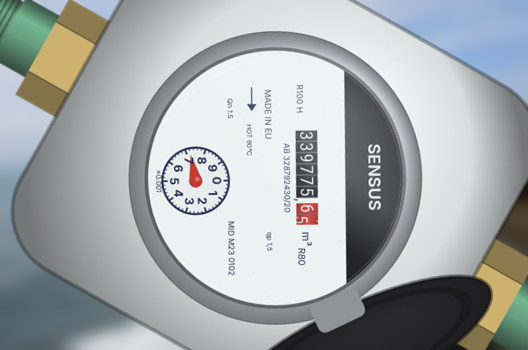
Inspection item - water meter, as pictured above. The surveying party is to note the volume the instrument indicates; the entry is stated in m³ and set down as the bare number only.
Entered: 339775.647
